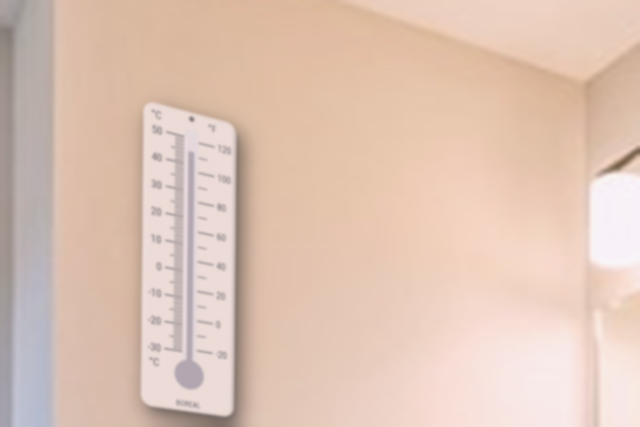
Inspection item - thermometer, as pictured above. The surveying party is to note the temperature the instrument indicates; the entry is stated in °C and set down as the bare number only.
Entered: 45
